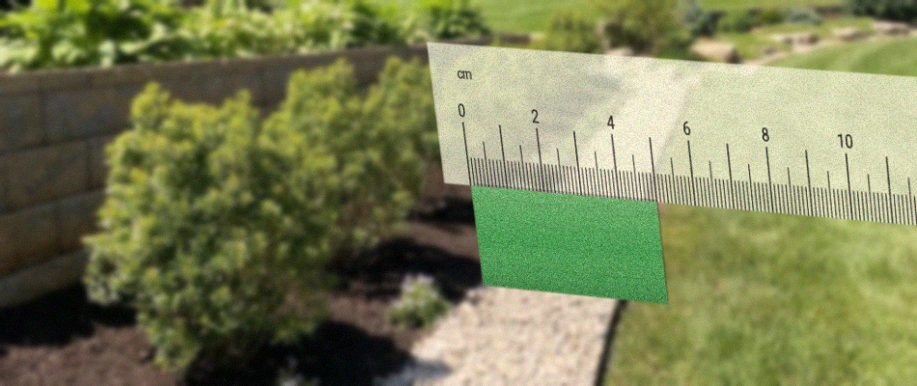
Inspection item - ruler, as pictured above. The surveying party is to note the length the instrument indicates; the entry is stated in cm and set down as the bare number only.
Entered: 5
